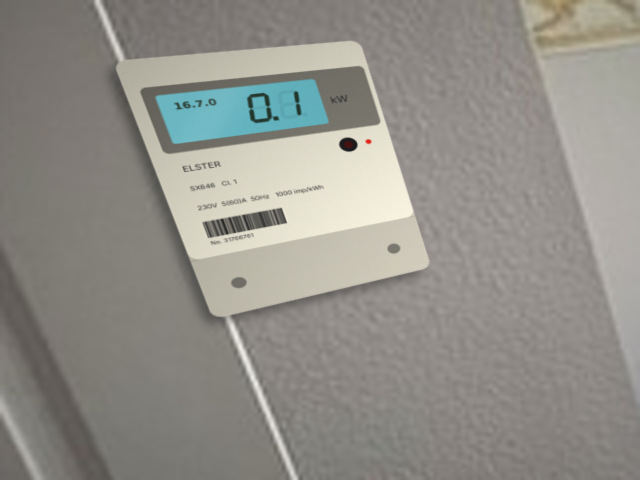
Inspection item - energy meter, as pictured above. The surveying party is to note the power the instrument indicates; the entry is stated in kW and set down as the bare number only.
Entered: 0.1
